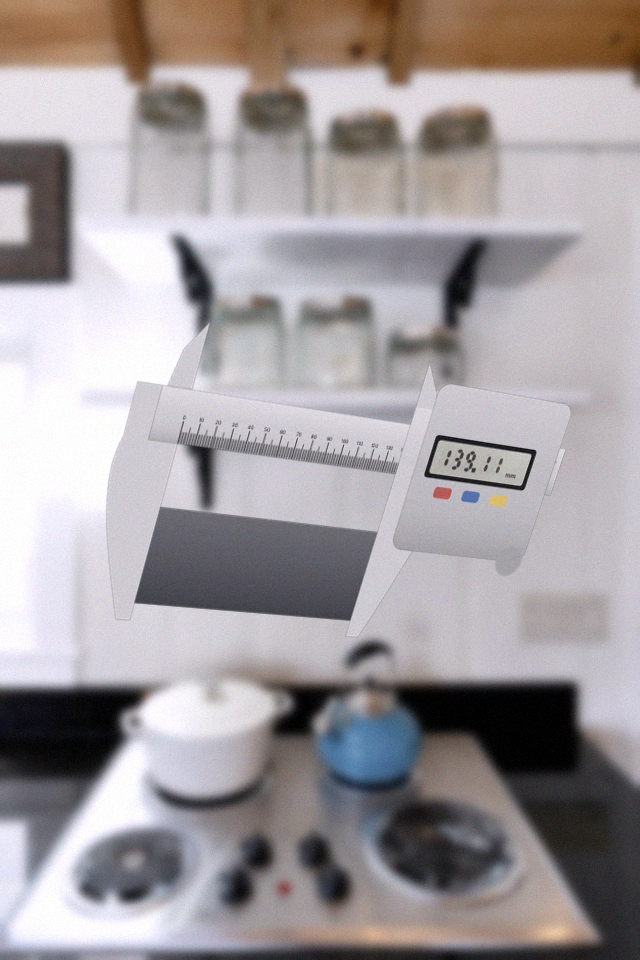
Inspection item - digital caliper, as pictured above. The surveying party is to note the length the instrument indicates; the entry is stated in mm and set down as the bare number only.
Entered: 139.11
